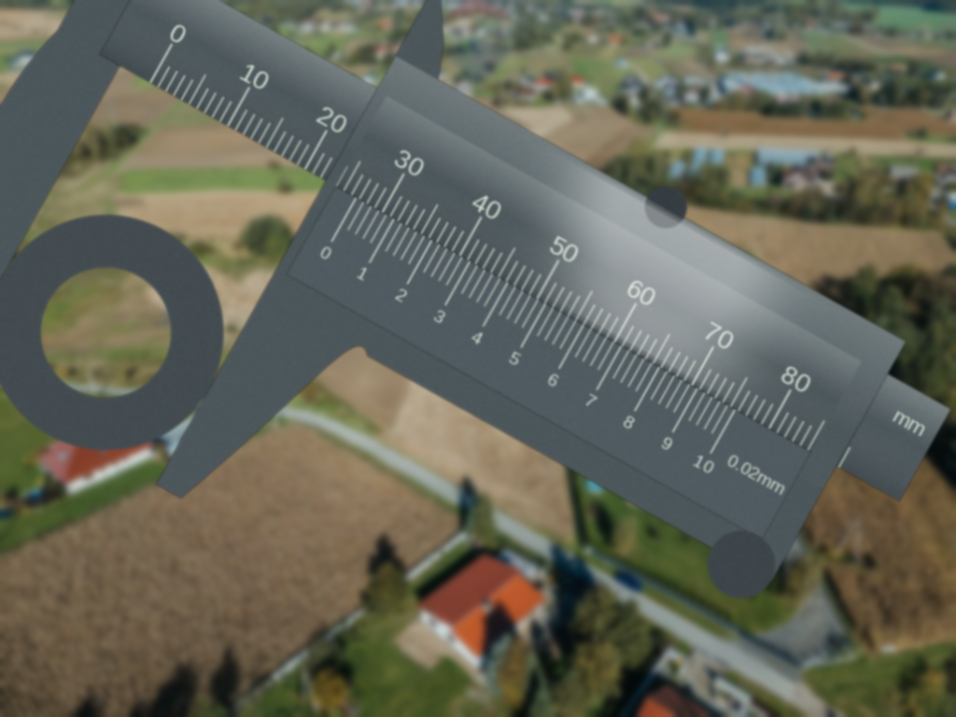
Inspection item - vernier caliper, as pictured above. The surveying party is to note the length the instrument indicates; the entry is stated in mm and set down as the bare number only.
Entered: 26.6
